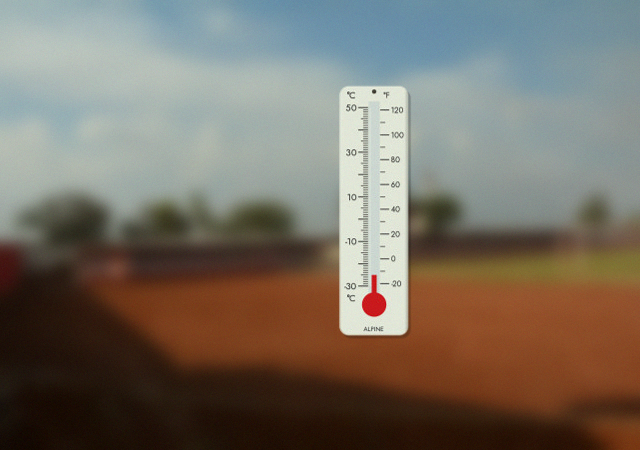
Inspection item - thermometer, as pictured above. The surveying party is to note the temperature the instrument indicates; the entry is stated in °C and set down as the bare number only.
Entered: -25
